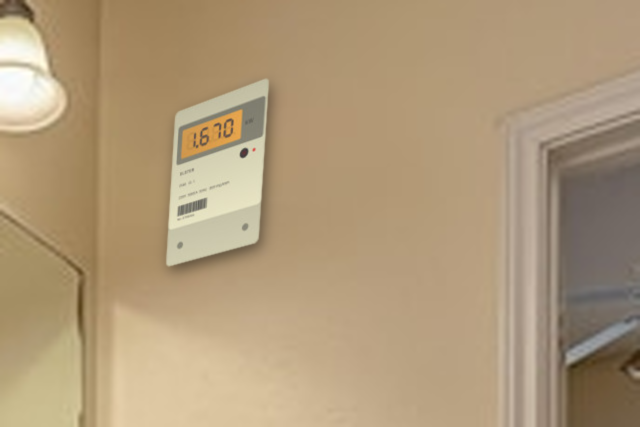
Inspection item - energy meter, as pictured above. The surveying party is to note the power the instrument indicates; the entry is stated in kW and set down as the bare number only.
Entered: 1.670
